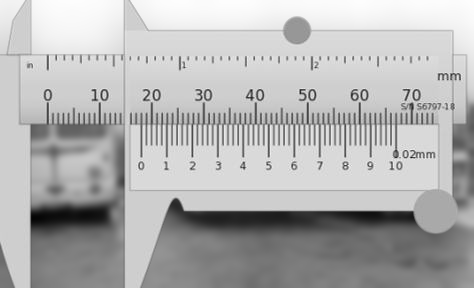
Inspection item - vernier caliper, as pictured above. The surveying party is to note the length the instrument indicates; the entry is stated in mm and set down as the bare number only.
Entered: 18.0
